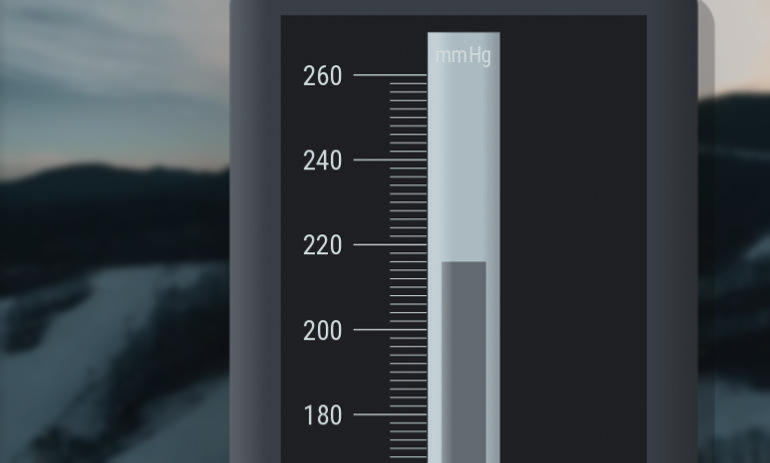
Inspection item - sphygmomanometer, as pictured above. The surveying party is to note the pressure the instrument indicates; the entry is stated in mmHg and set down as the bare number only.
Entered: 216
